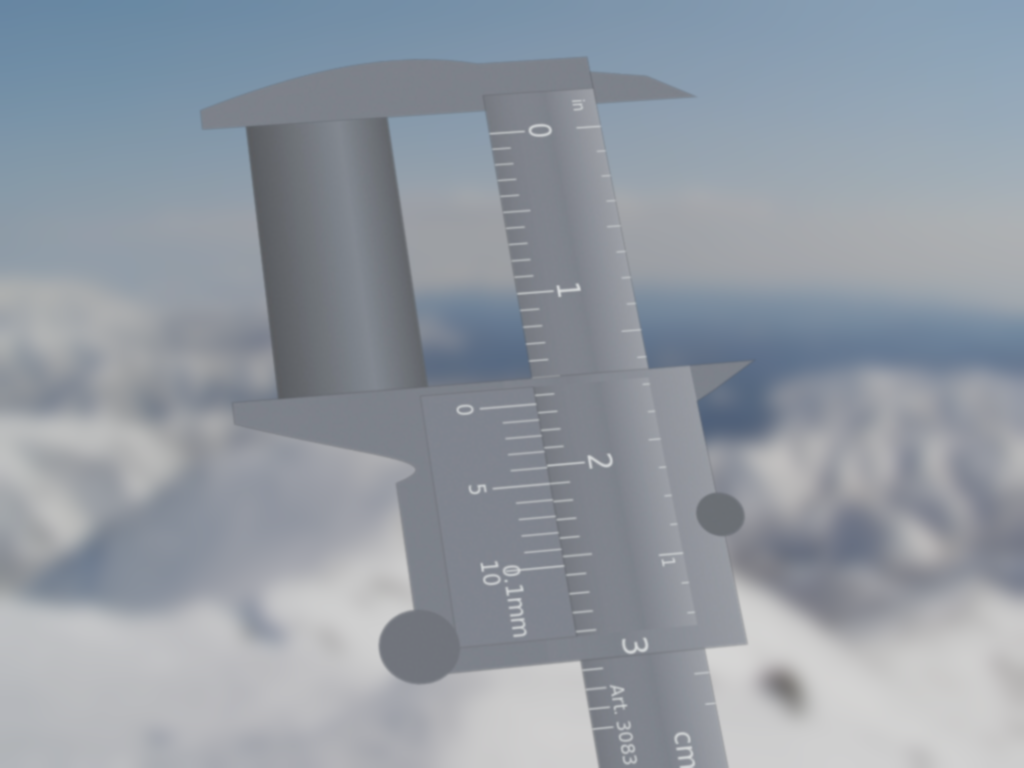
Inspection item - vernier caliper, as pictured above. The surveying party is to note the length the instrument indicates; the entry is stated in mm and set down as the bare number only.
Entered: 16.5
